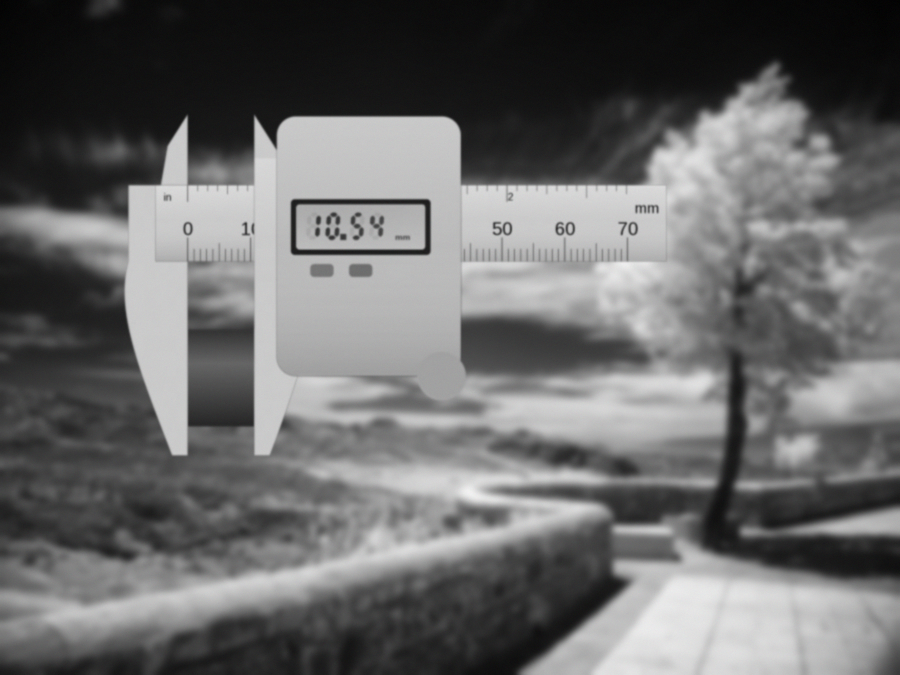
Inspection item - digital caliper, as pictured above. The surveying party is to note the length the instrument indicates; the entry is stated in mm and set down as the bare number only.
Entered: 10.54
